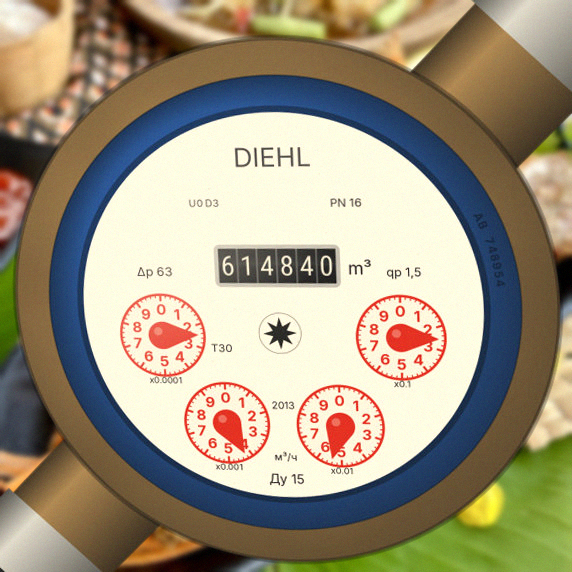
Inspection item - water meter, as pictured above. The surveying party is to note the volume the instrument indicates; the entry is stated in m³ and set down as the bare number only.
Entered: 614840.2542
